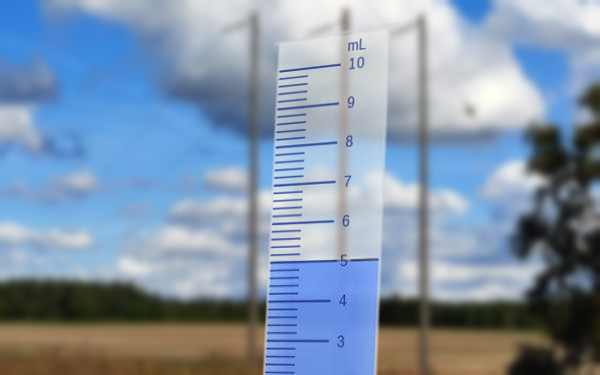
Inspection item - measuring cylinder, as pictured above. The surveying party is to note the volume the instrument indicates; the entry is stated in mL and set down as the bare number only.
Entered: 5
